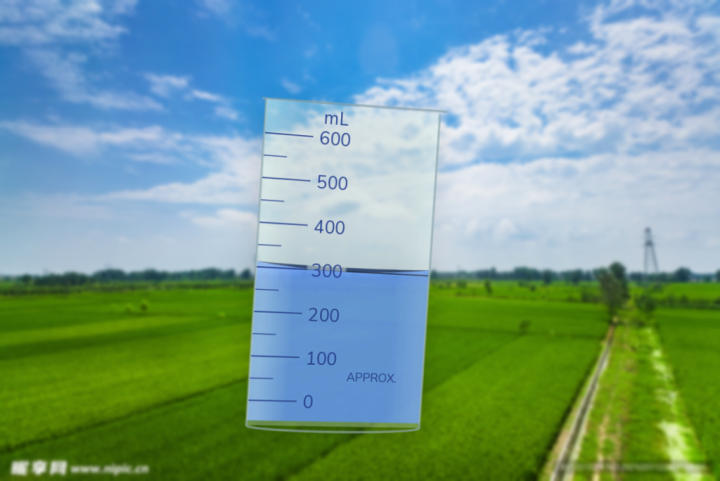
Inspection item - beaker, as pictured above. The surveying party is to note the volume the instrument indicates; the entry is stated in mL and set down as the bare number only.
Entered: 300
